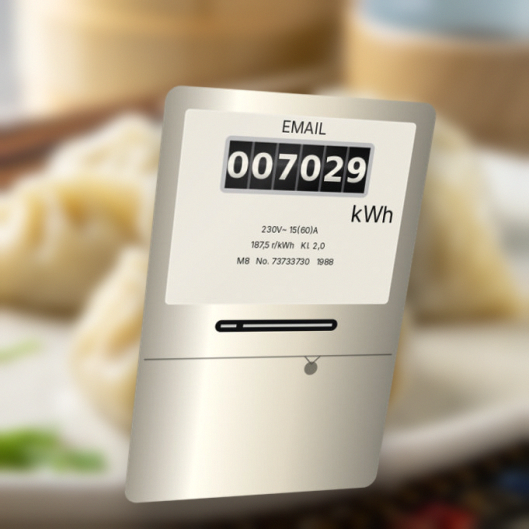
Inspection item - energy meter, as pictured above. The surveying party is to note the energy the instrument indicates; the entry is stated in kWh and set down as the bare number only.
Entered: 7029
